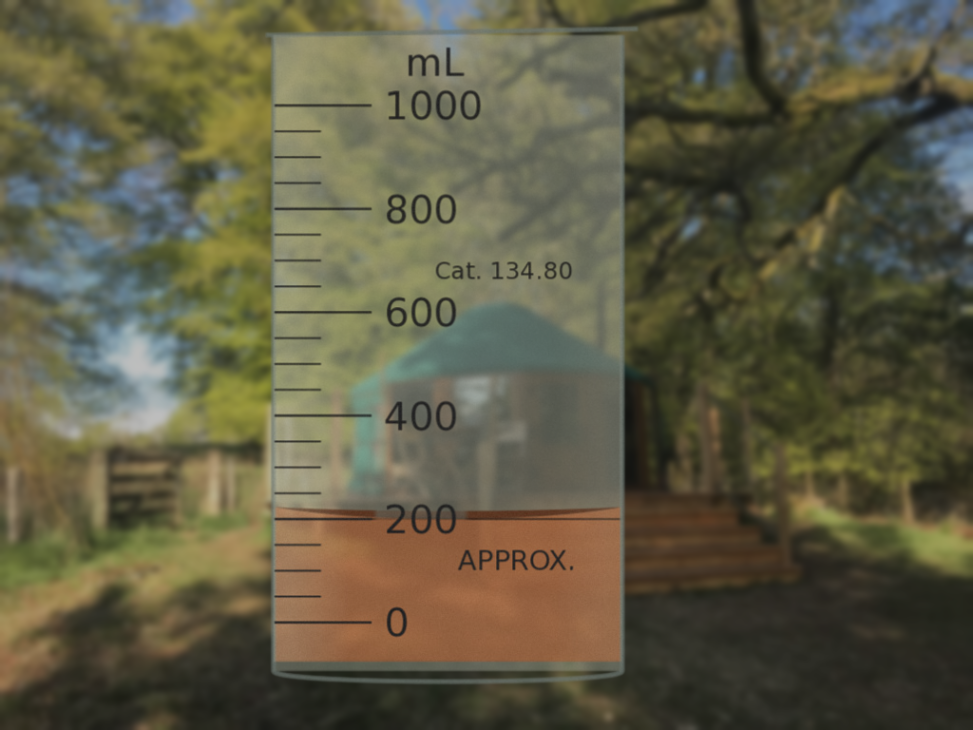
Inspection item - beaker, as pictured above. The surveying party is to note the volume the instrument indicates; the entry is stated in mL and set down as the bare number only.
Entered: 200
